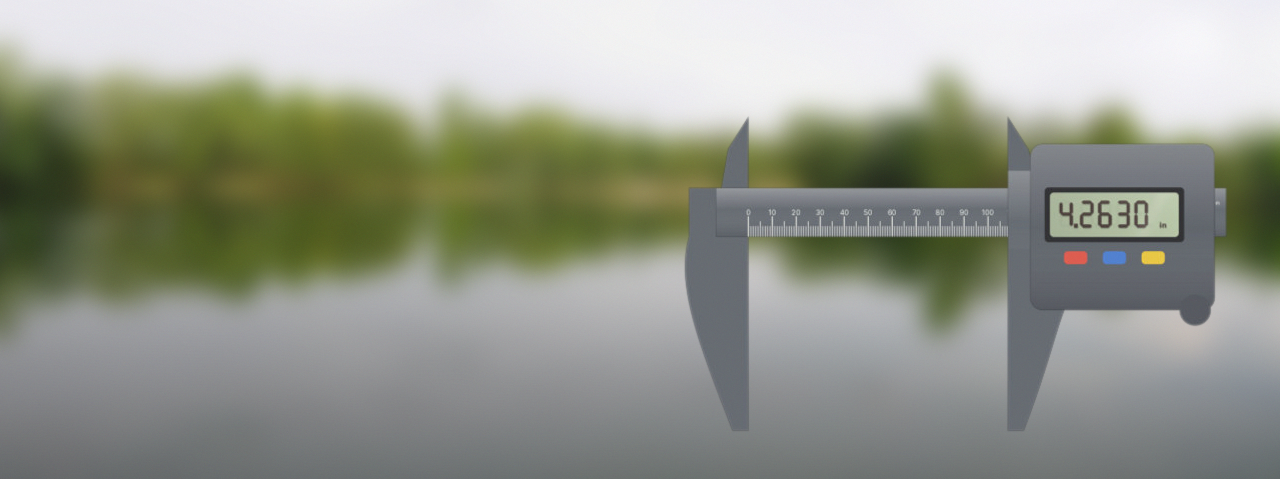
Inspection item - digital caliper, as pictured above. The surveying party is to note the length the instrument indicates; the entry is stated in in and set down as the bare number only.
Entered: 4.2630
